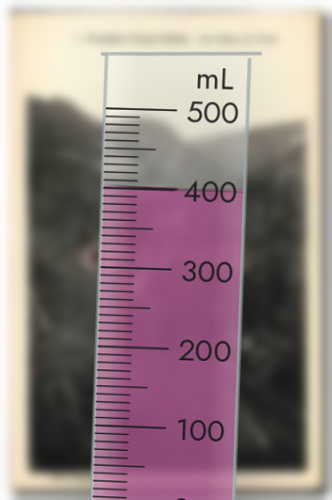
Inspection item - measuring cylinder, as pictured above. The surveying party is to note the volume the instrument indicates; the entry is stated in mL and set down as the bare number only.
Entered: 400
